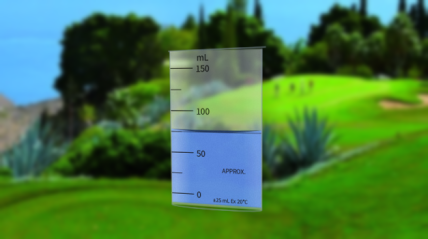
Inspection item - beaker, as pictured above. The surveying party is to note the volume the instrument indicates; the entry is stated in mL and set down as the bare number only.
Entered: 75
